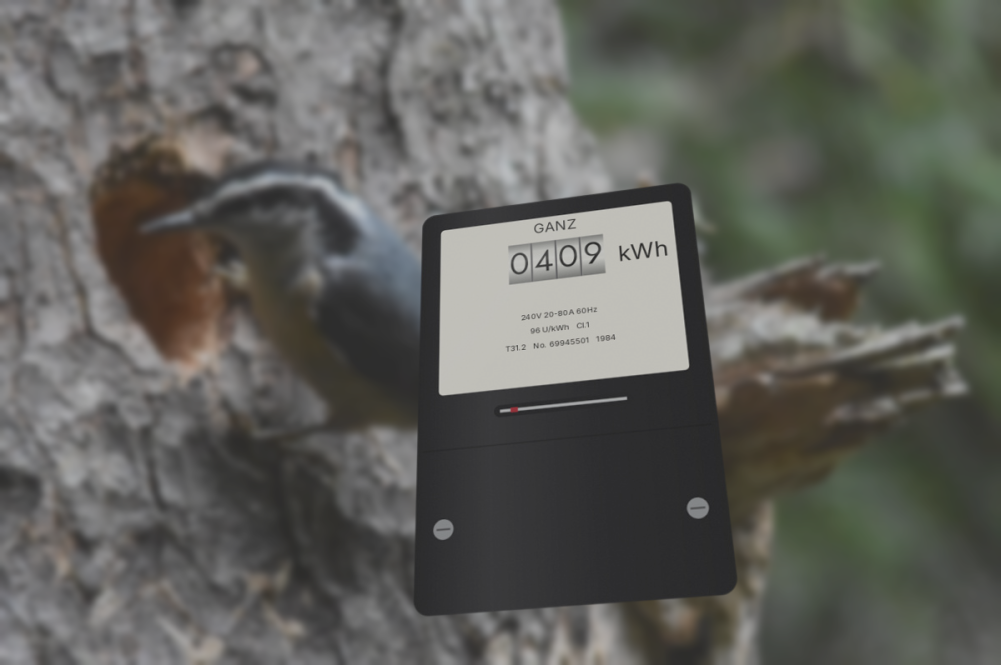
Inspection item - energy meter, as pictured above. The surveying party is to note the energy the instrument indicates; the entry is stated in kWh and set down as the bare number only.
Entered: 409
